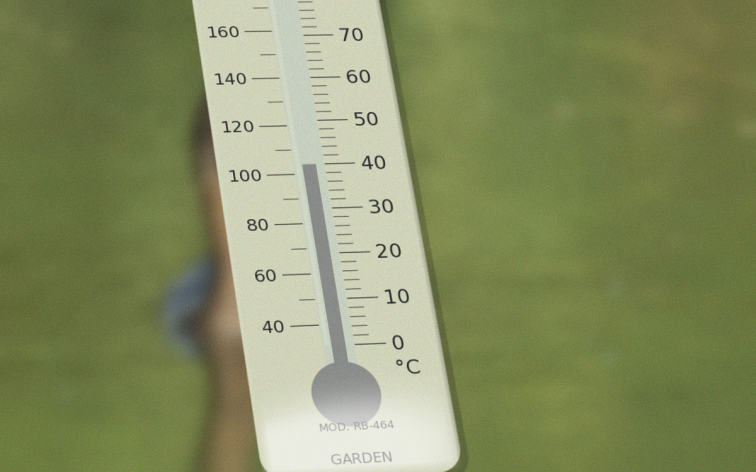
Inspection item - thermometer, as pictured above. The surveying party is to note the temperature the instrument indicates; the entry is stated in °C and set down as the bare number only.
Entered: 40
